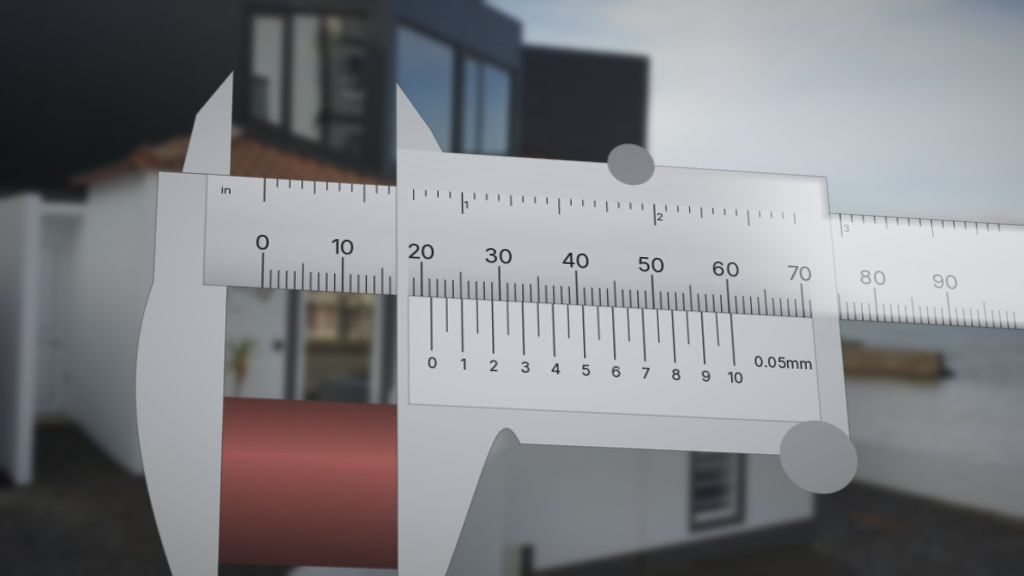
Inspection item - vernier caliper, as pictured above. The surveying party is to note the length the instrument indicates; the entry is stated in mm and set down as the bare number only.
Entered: 21.2
